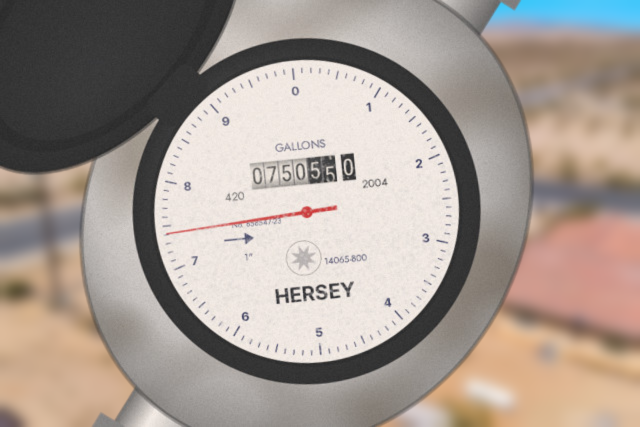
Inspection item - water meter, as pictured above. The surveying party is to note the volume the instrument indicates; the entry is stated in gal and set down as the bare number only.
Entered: 750547.4
